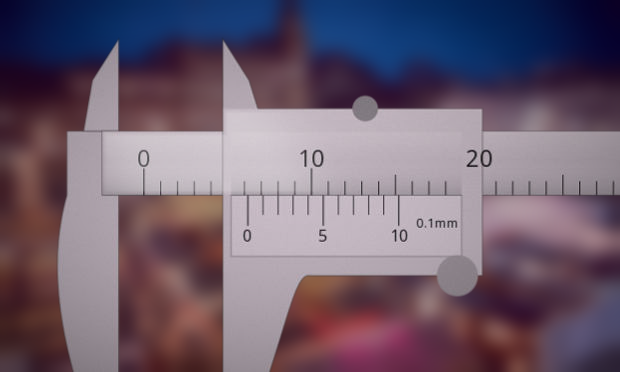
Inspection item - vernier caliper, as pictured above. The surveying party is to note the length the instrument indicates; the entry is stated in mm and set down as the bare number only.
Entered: 6.2
